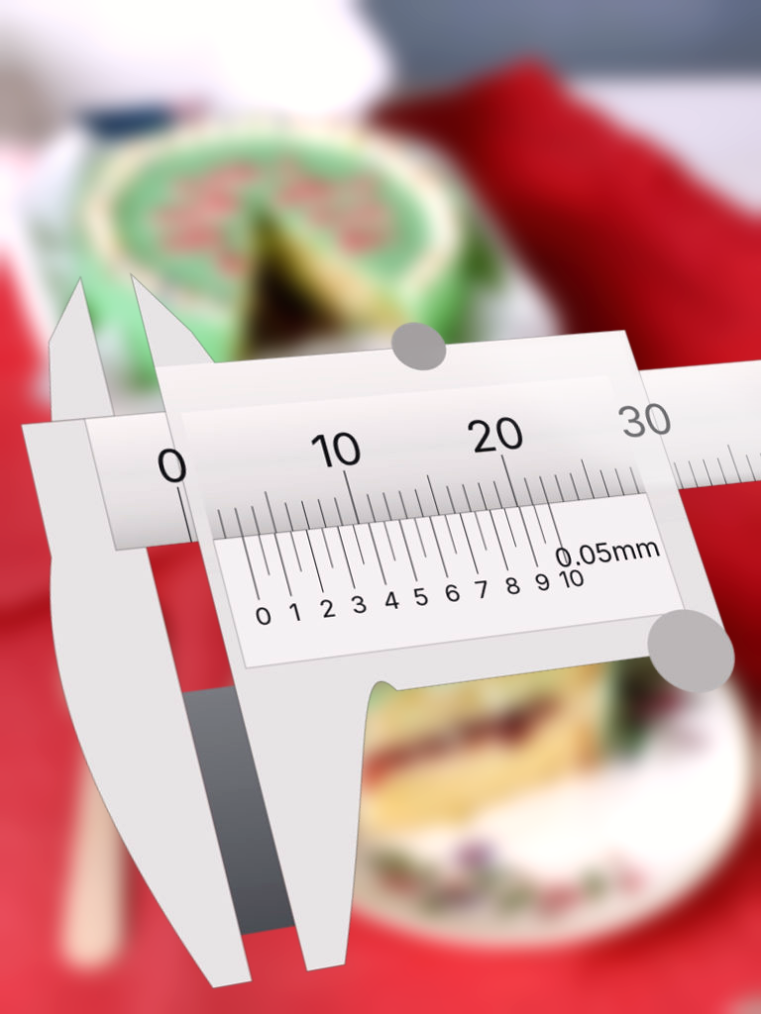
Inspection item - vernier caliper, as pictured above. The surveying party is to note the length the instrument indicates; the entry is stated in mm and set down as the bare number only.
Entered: 3.0
